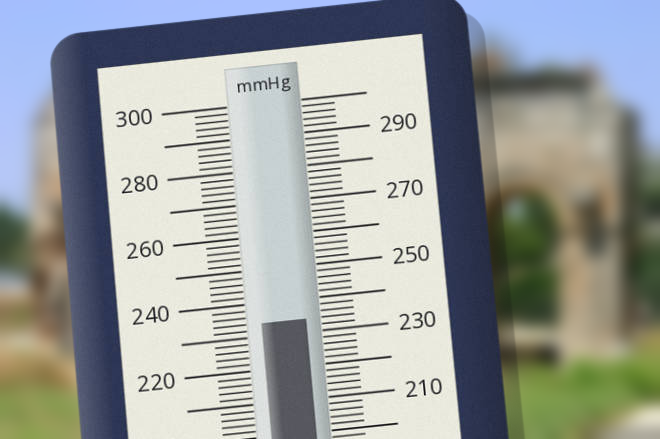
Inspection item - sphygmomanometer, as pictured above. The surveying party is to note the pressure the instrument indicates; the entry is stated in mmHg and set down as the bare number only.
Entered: 234
